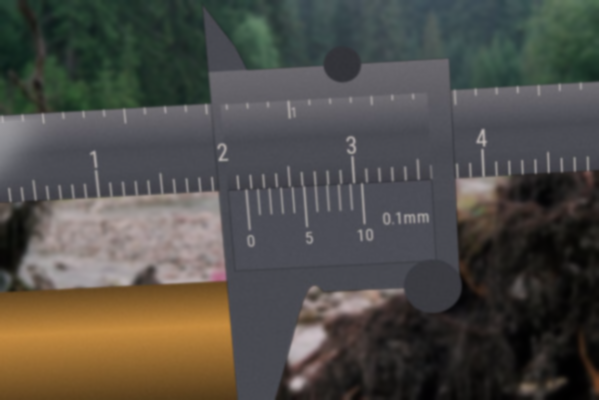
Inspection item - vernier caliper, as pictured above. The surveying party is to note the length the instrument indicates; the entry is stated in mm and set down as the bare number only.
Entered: 21.6
